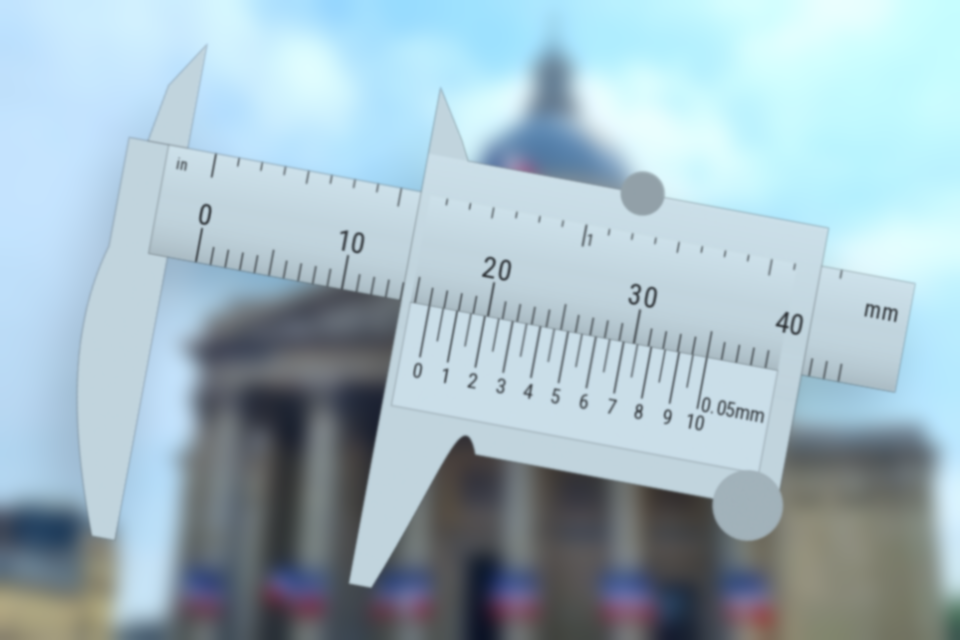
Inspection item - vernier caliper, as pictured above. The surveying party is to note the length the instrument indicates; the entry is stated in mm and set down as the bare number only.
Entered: 16.0
